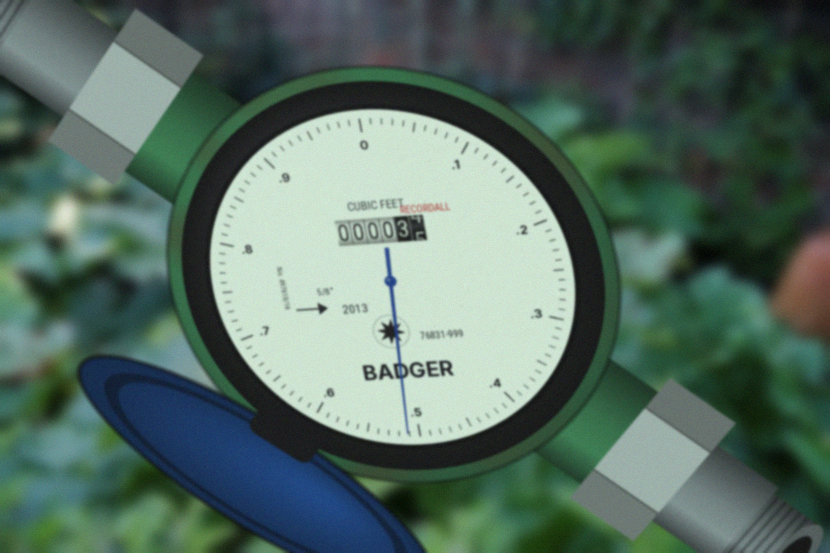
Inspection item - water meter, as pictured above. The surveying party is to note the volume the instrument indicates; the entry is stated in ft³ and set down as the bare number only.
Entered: 34.51
